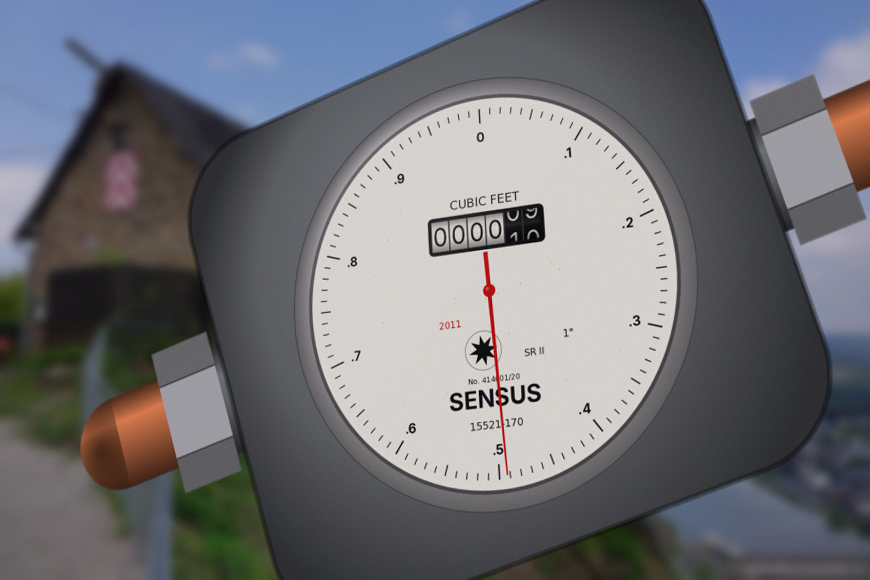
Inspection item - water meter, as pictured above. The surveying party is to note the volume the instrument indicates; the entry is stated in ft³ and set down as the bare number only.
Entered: 9.49
